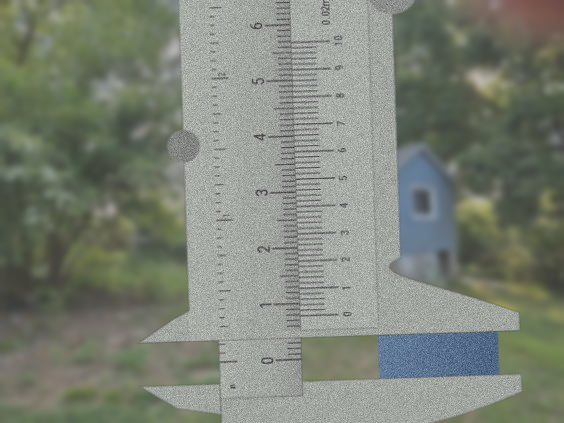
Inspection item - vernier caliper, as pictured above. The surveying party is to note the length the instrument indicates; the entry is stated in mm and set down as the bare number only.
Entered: 7.8
